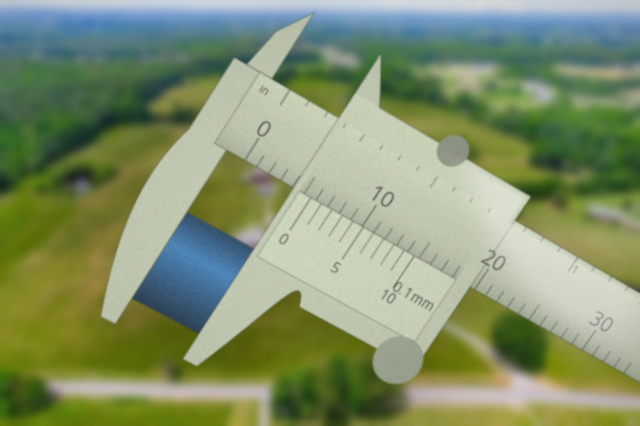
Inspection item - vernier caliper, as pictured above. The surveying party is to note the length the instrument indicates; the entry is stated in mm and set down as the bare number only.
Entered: 5.6
